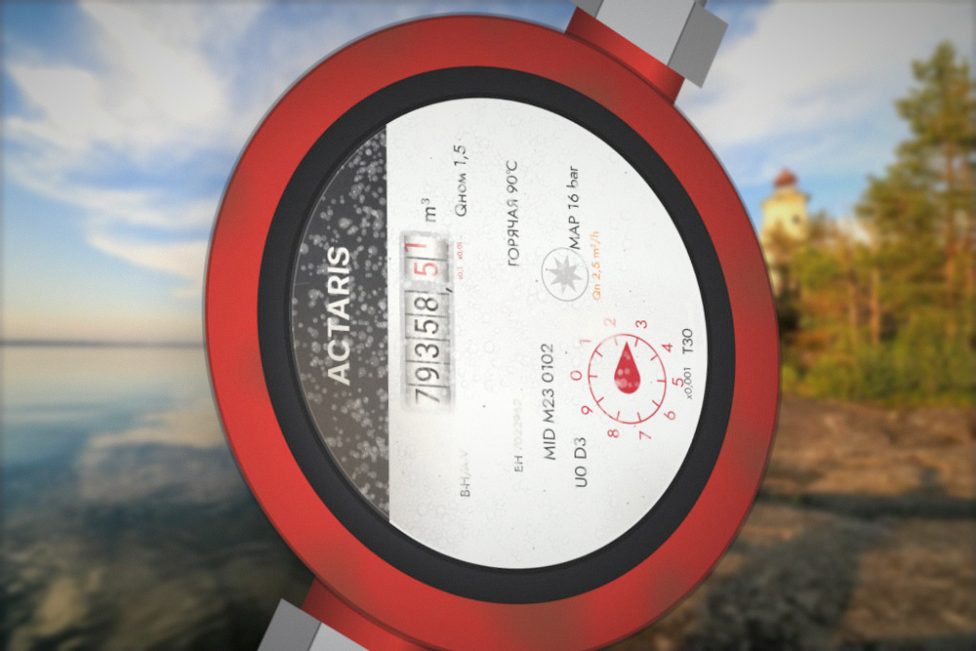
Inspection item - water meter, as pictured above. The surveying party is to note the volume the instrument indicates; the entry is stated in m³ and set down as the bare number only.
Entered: 79358.512
